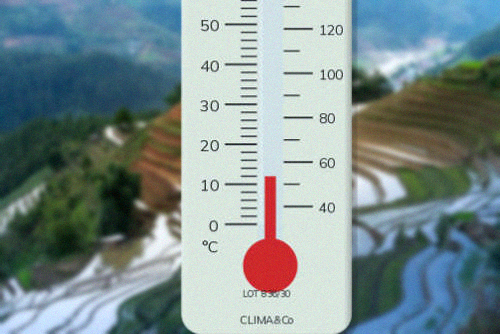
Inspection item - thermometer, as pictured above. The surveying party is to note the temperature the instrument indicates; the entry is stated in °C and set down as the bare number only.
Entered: 12
